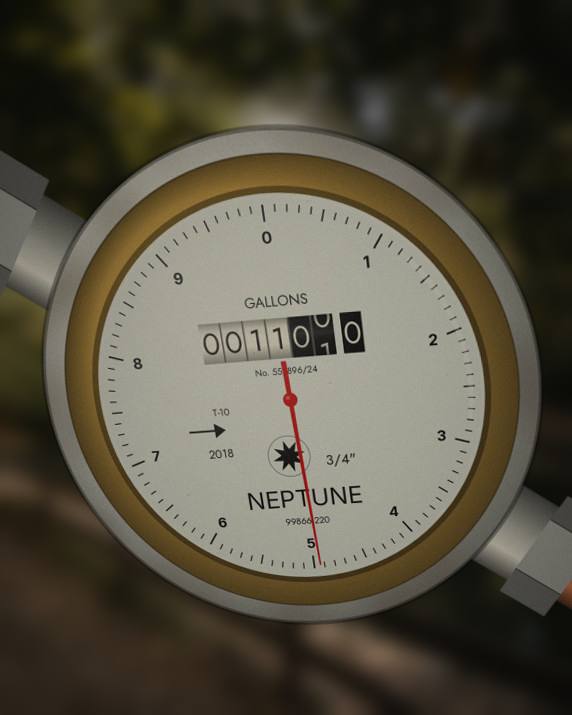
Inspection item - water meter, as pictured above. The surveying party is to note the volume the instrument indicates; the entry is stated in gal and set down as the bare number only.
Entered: 11004.9
